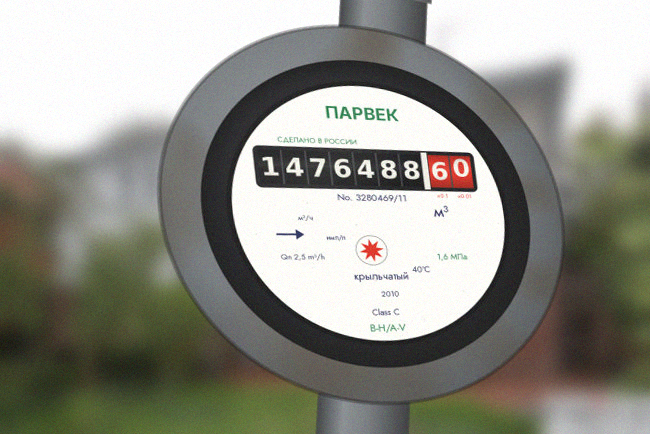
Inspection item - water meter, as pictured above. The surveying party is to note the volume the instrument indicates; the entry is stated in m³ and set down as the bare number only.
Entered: 1476488.60
